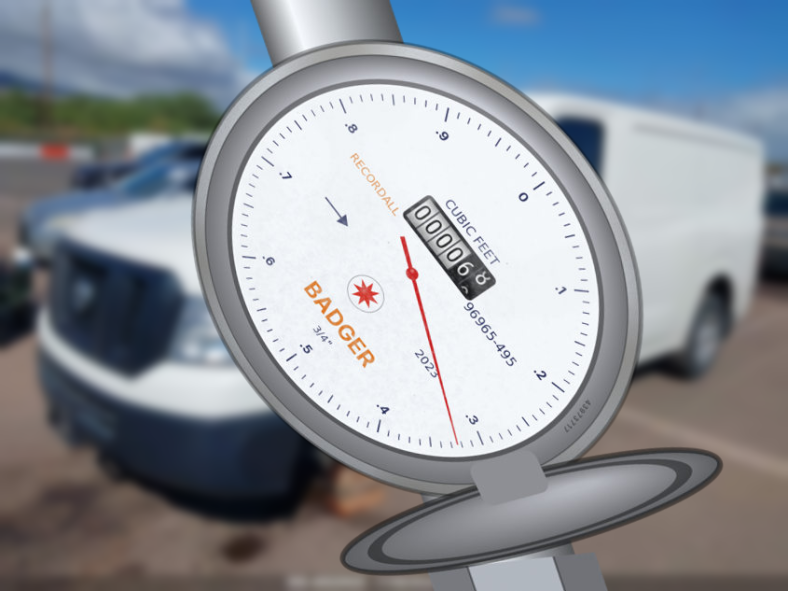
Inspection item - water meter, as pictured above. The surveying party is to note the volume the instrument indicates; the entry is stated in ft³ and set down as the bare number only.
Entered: 68.32
